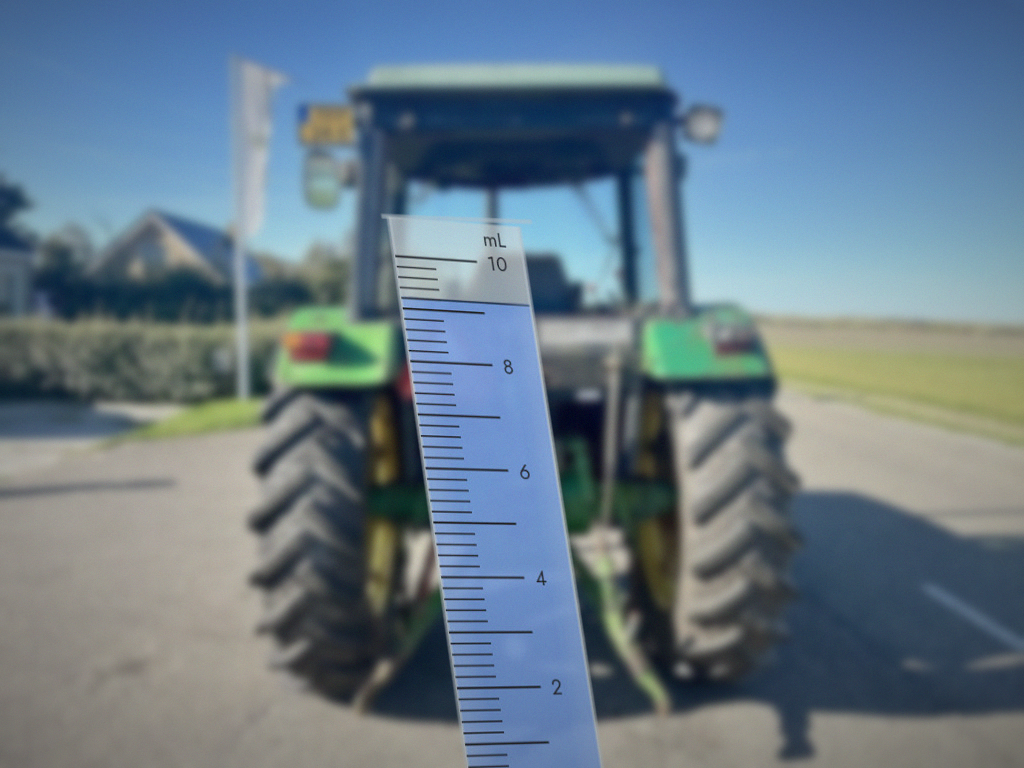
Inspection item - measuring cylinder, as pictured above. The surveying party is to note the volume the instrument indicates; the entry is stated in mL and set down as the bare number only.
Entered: 9.2
